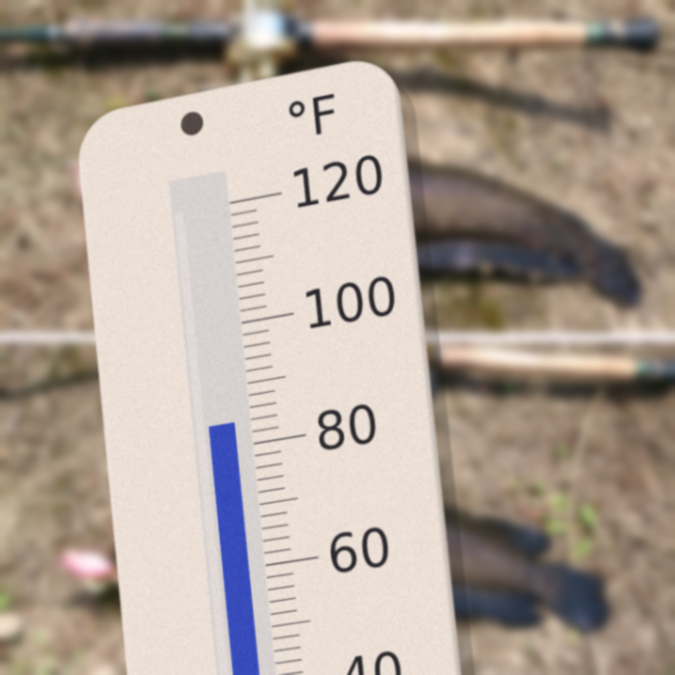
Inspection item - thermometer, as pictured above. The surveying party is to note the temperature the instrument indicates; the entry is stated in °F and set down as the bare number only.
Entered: 84
